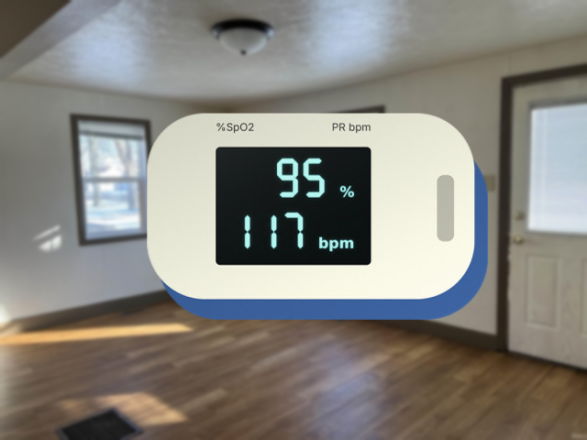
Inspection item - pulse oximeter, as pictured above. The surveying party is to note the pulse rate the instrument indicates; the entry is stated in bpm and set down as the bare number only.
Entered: 117
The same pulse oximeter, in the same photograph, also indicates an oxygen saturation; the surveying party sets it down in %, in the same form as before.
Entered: 95
